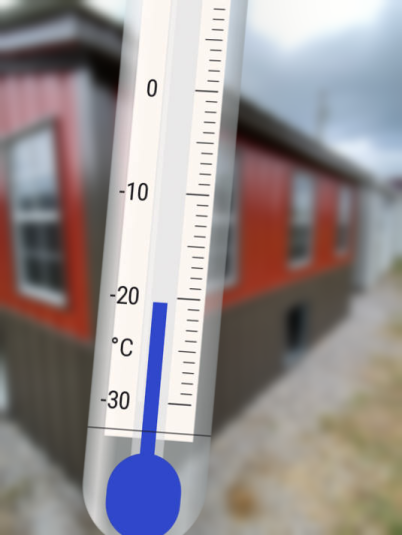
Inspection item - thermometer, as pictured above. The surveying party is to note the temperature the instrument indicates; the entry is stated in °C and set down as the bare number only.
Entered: -20.5
